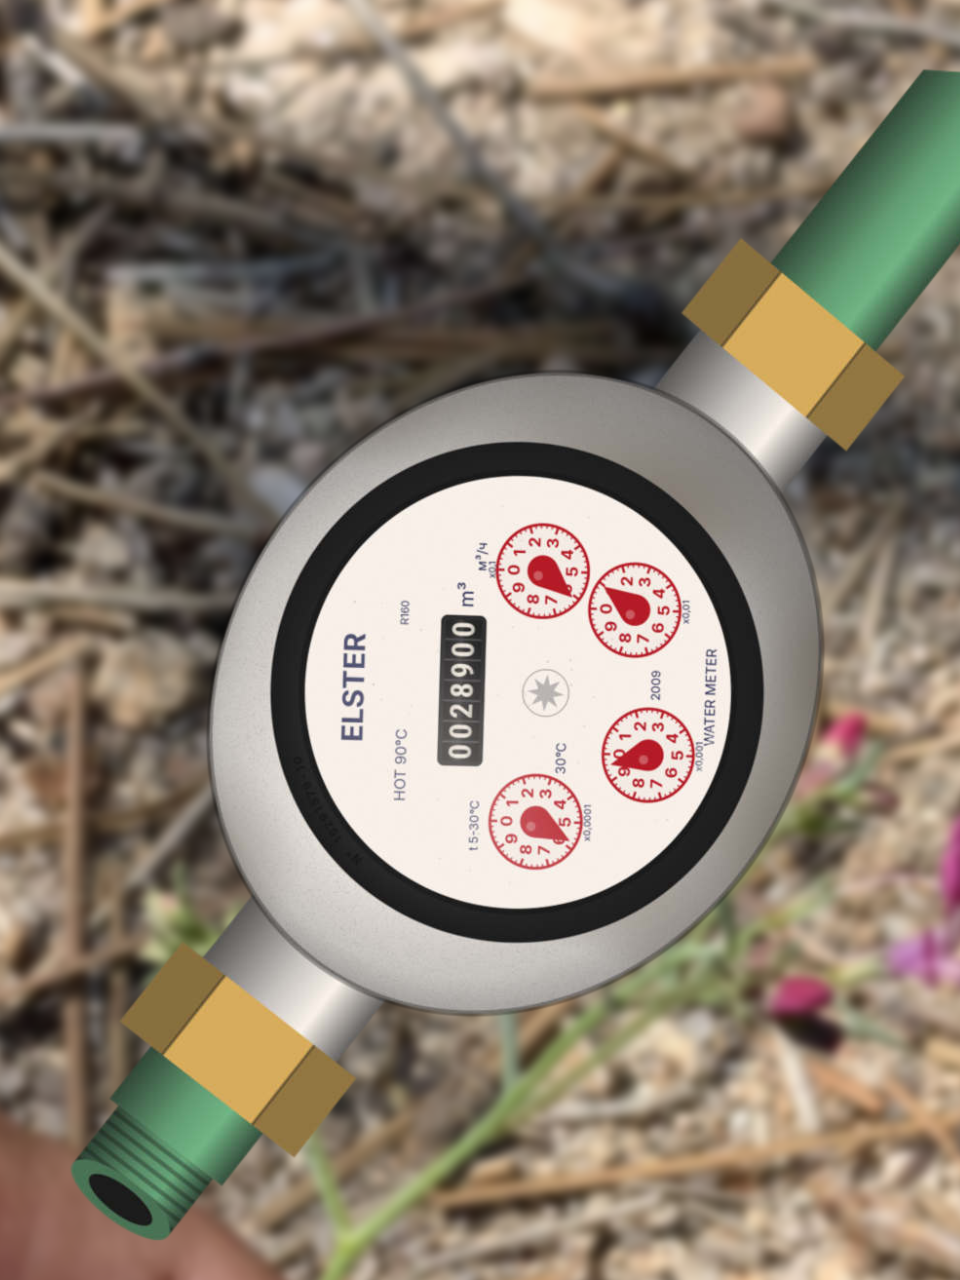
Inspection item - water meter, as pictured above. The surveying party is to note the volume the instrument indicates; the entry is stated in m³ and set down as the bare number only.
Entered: 28900.6095
